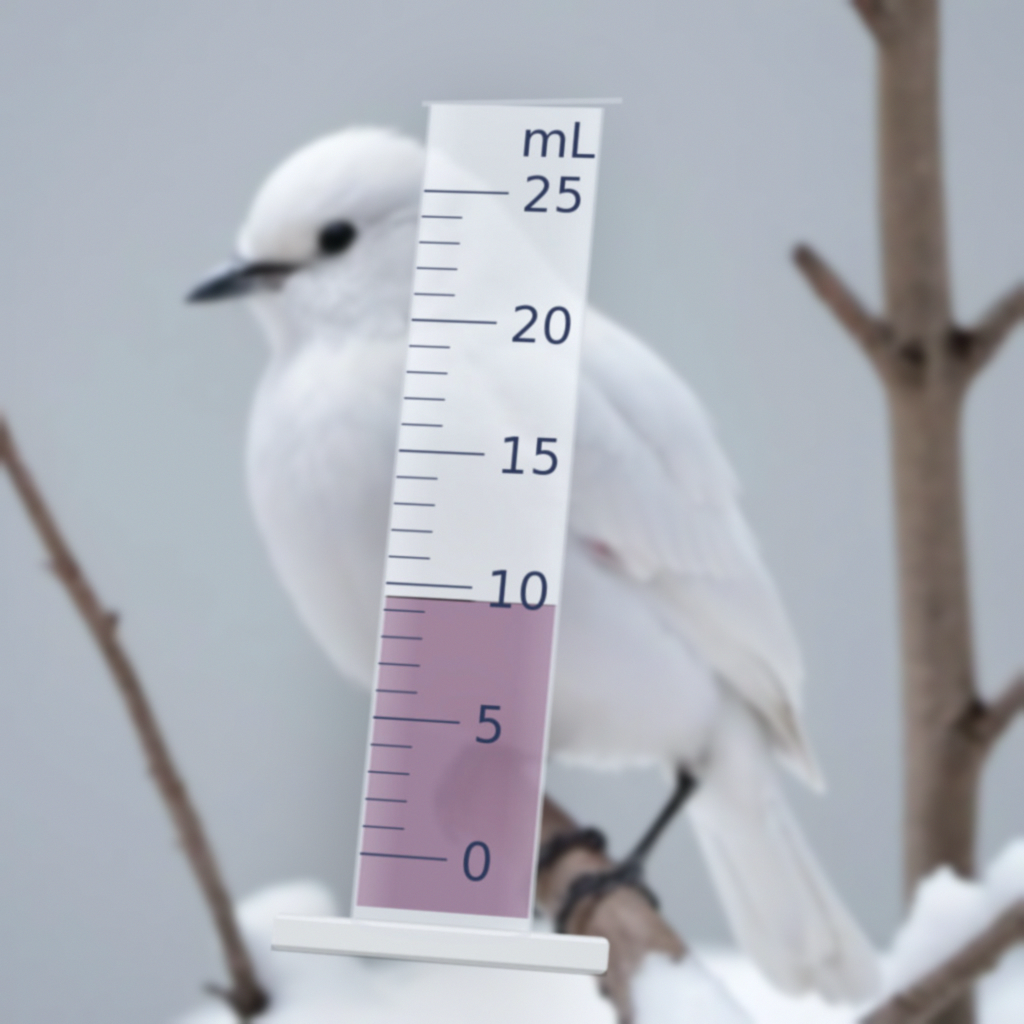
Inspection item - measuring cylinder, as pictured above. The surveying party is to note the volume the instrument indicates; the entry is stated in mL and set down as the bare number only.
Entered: 9.5
